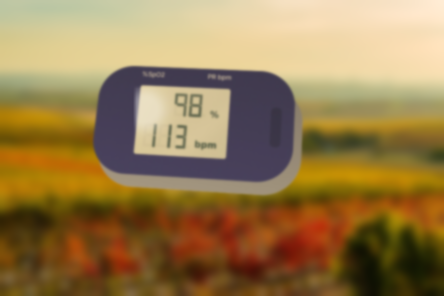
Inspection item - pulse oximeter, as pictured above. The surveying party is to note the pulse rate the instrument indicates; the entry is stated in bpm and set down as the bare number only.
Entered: 113
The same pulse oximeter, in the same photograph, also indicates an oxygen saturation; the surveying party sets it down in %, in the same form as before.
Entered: 98
